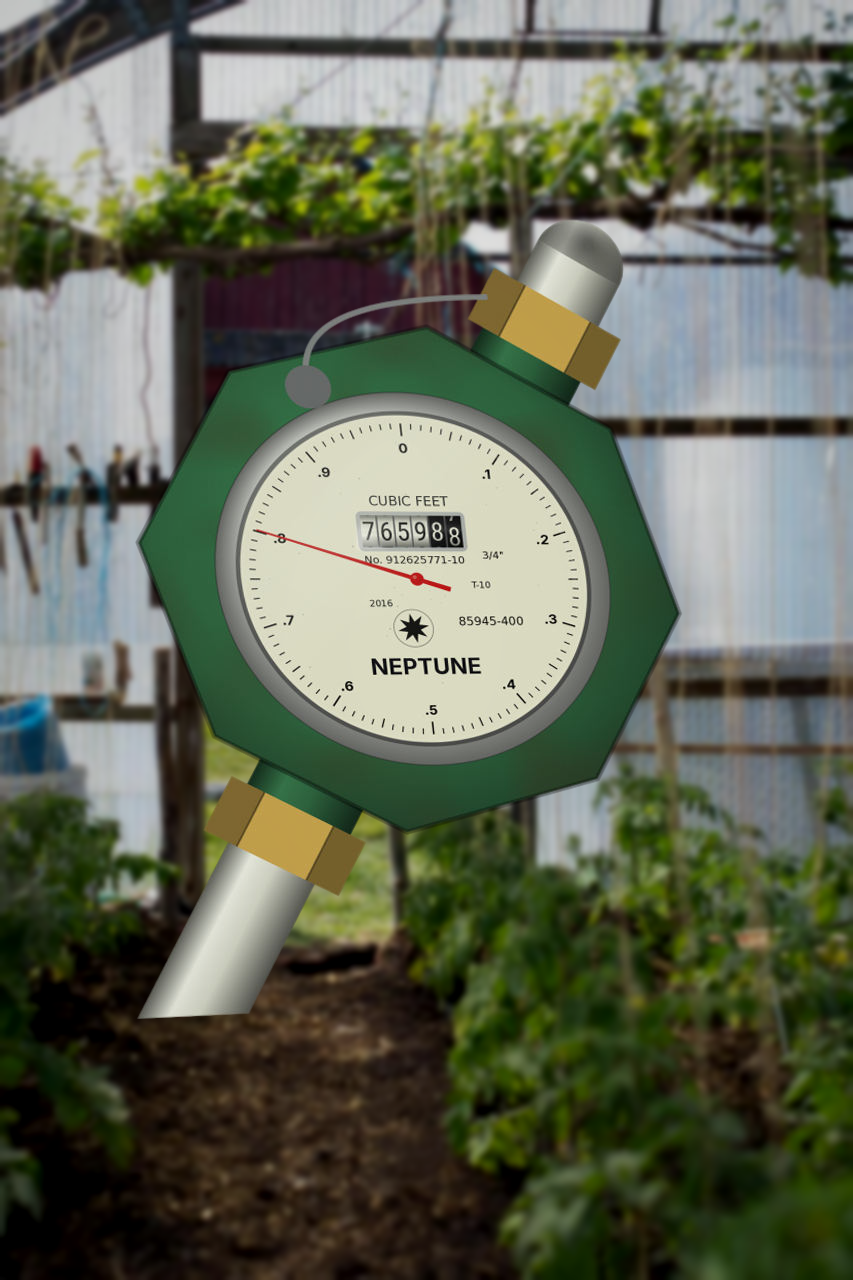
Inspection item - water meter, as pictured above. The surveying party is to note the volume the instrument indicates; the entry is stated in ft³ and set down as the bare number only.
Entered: 765987.80
